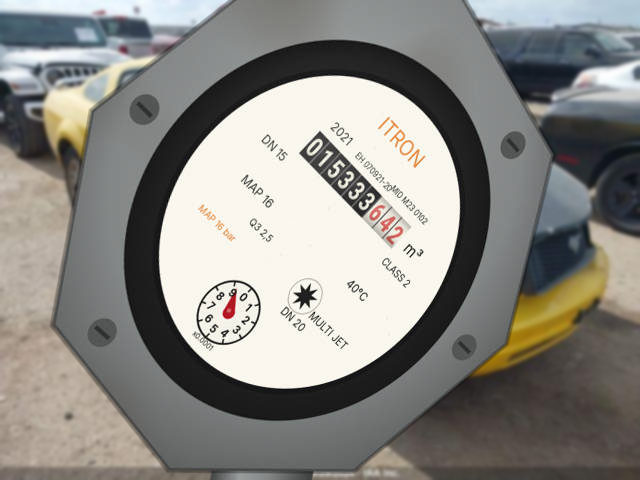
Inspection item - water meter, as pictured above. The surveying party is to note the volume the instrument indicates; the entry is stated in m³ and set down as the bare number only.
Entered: 15333.6419
